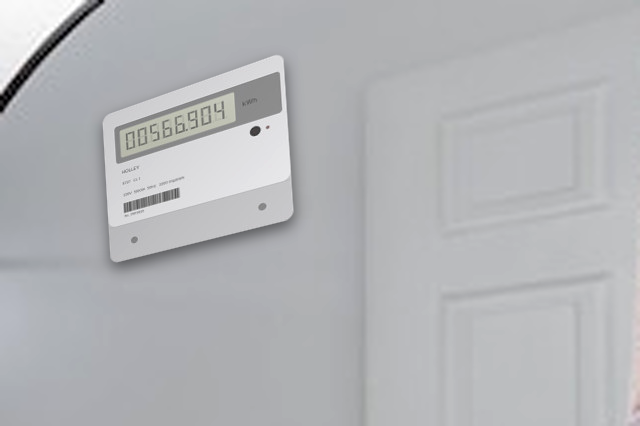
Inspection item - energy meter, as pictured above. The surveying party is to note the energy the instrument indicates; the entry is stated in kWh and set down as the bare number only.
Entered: 566.904
